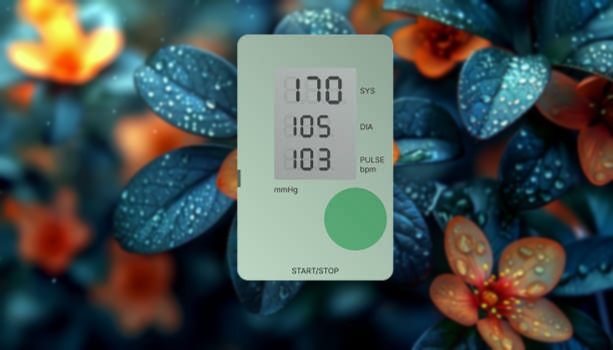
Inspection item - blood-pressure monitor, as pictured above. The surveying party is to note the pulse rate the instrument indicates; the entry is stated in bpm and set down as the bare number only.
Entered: 103
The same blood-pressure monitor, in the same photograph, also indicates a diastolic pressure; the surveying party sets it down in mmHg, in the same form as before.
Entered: 105
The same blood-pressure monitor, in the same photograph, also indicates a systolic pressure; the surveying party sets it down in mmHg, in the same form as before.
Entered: 170
